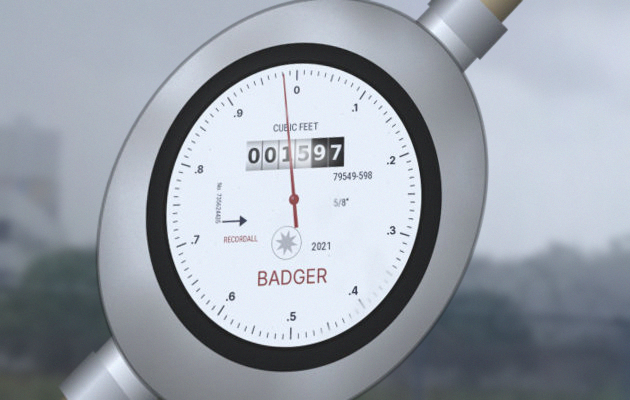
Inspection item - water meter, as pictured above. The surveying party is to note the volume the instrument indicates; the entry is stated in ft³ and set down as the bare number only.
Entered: 1596.98
